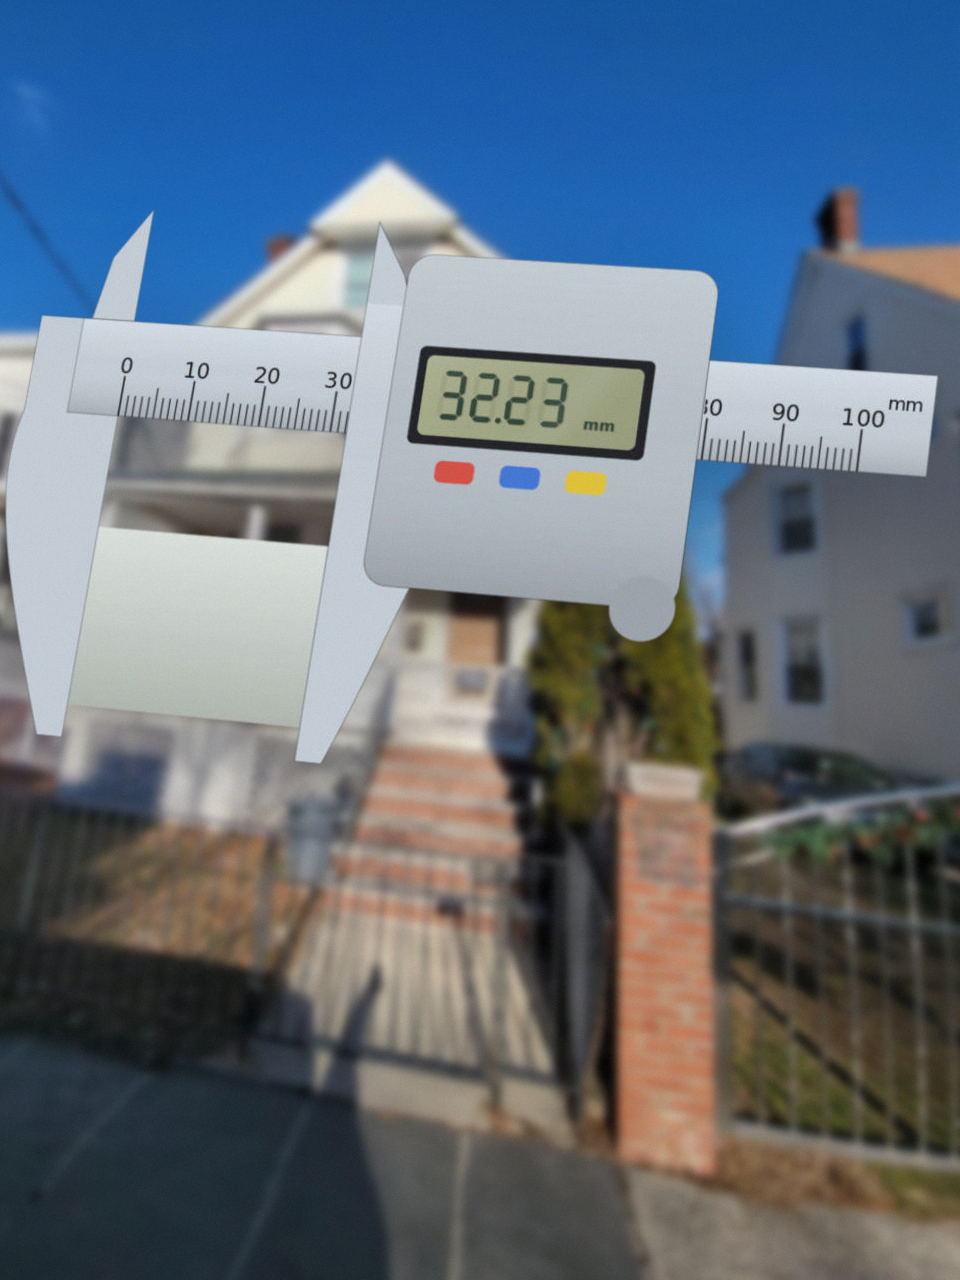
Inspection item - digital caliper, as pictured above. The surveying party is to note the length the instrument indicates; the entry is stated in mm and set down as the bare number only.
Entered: 32.23
